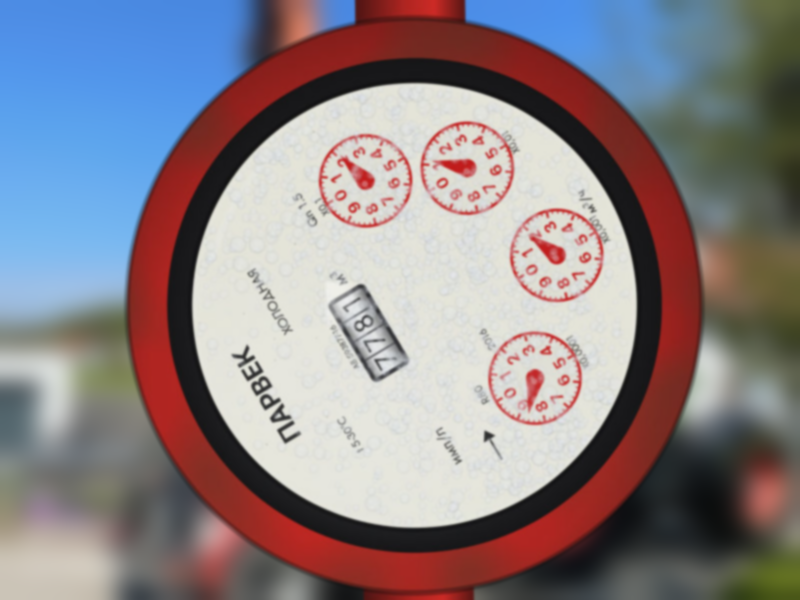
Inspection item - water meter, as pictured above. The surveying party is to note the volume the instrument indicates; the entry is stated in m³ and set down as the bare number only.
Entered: 7781.2118
